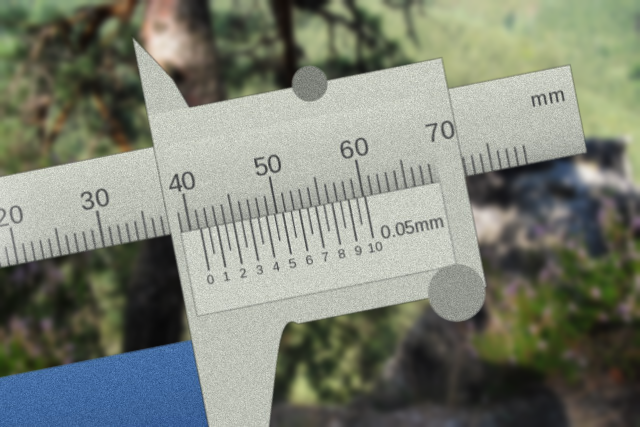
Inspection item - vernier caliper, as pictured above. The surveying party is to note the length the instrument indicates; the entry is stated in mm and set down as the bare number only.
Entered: 41.2
